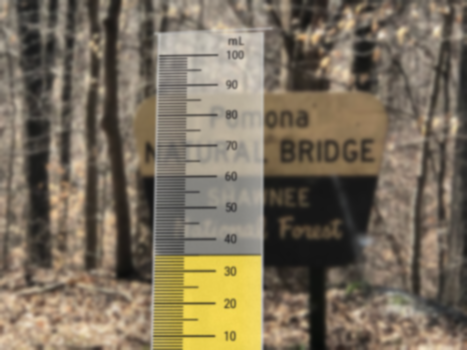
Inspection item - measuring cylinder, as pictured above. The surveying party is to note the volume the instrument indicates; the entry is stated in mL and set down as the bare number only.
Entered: 35
